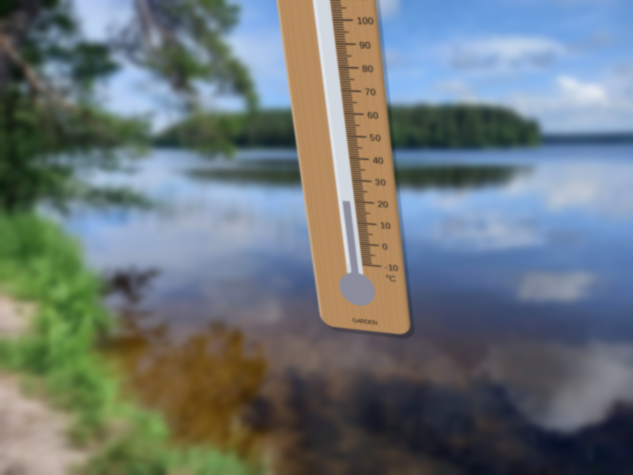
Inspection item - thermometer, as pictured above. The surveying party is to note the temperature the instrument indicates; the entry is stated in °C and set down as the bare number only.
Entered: 20
